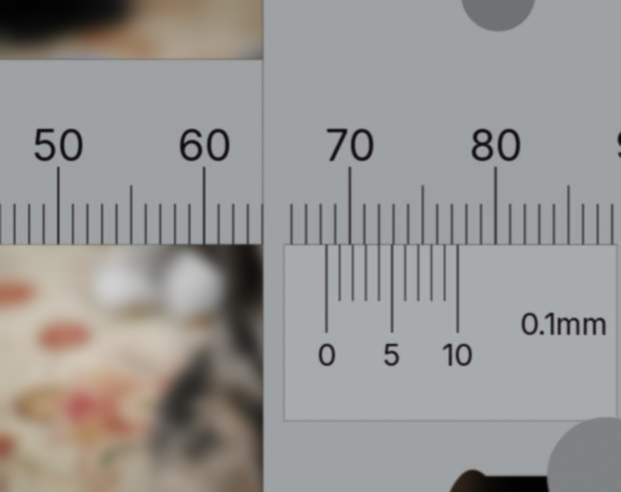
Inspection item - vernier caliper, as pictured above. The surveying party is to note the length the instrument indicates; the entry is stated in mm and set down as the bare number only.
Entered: 68.4
